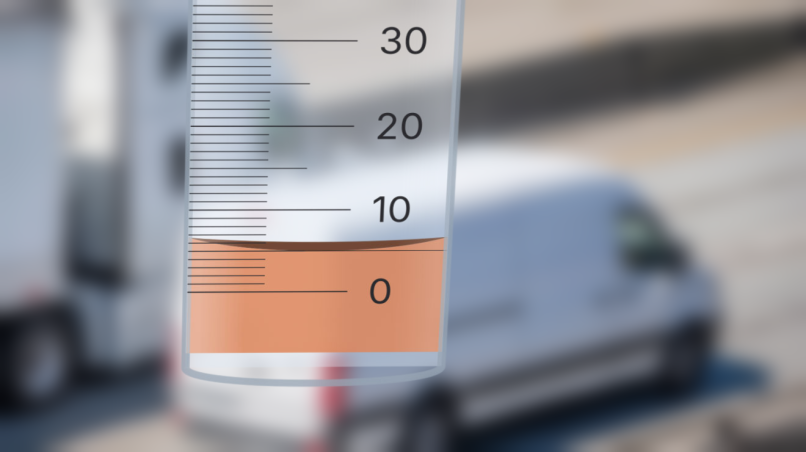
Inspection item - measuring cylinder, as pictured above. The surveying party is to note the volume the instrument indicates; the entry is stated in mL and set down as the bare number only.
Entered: 5
